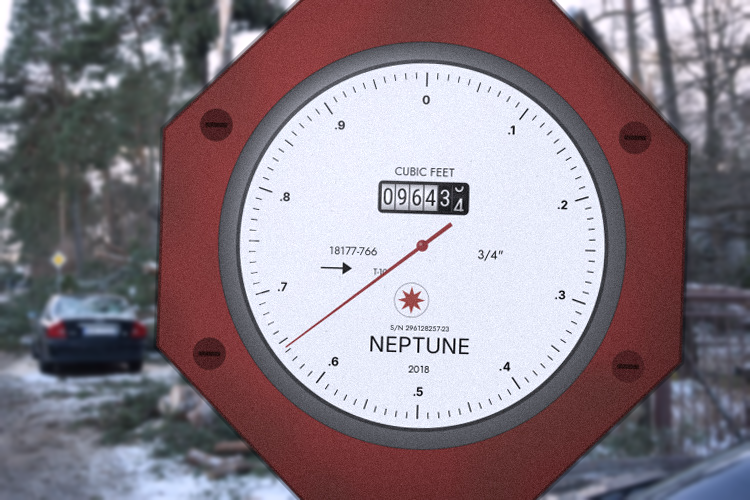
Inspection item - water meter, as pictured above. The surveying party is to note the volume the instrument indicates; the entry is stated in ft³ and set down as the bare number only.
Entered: 96433.64
